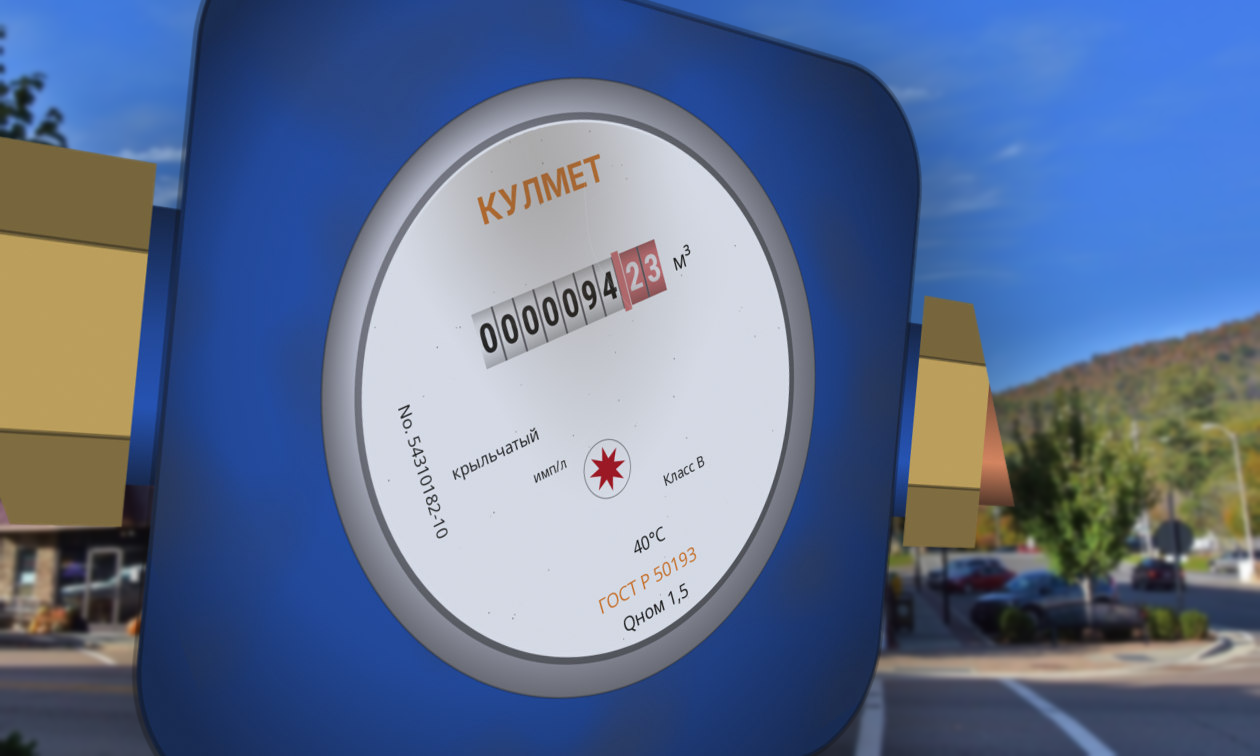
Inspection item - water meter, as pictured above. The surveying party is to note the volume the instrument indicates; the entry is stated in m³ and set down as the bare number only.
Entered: 94.23
